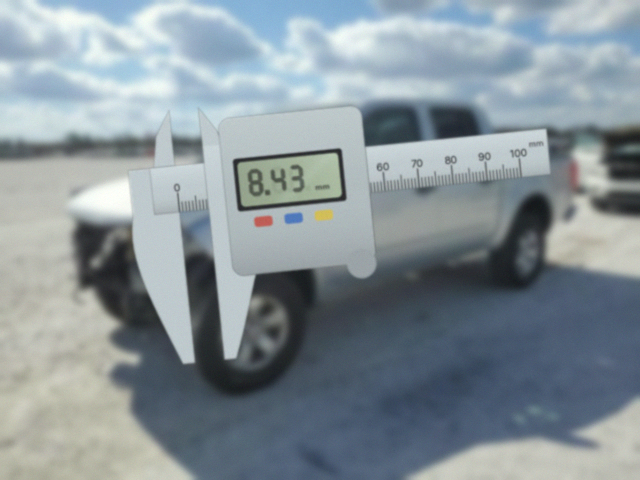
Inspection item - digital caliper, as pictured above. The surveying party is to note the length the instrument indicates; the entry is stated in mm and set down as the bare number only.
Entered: 8.43
